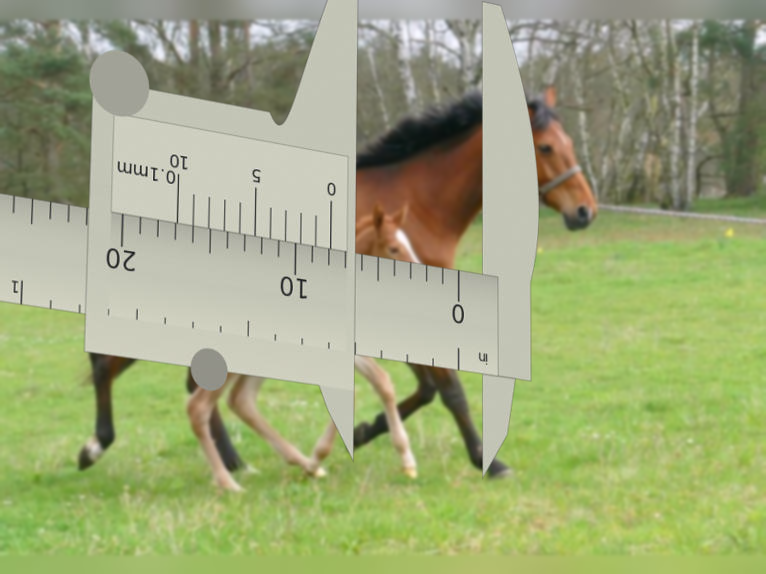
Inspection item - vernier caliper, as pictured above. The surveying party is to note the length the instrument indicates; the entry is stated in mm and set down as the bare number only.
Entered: 7.9
